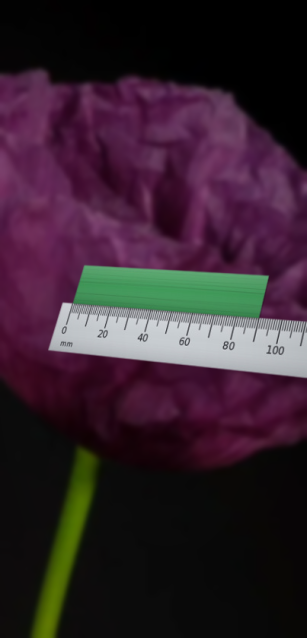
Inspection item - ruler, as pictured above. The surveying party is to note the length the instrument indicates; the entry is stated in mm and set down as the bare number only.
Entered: 90
